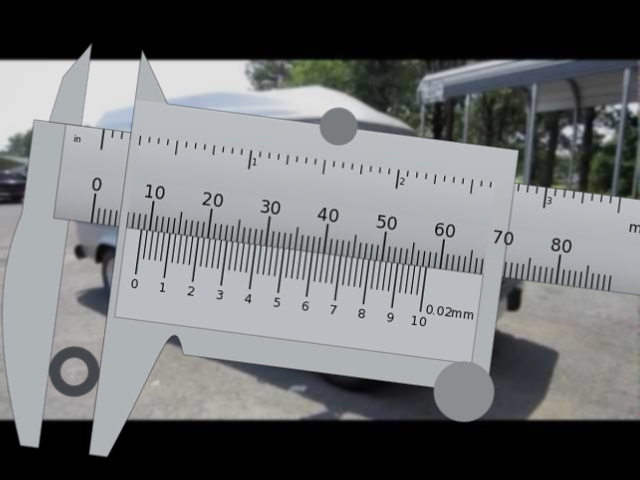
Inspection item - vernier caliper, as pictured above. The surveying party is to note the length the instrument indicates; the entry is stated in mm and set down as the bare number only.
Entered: 8.6
